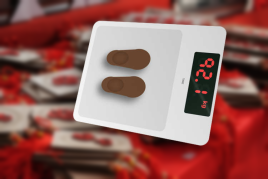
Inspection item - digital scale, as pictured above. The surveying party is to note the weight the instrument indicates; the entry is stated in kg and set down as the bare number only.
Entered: 92.1
